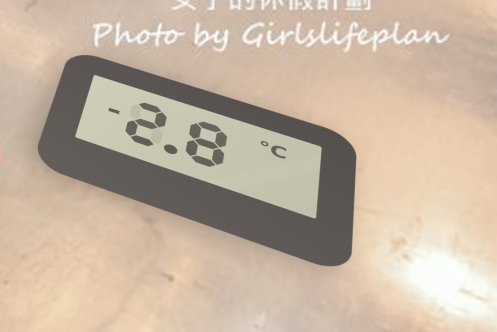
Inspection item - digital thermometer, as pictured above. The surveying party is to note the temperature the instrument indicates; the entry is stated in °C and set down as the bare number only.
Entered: -2.8
